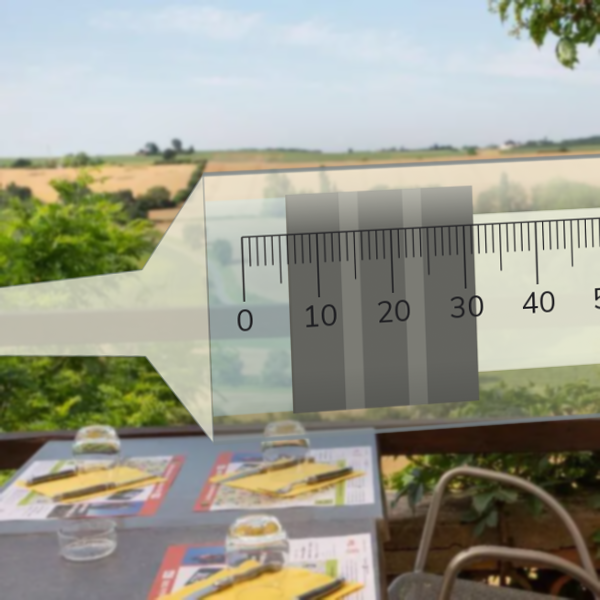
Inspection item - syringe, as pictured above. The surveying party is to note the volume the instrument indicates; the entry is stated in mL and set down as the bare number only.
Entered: 6
